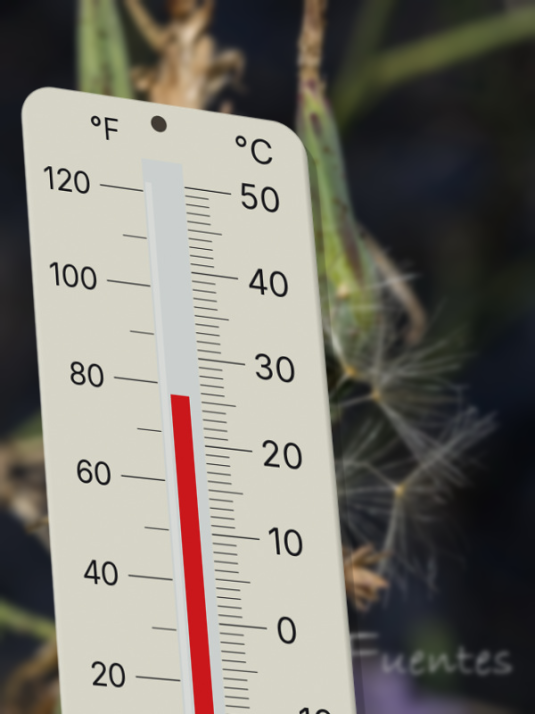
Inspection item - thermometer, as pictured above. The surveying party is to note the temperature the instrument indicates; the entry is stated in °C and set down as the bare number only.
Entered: 25.5
